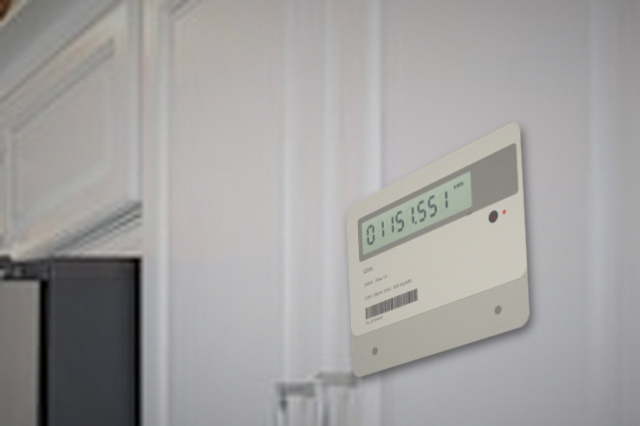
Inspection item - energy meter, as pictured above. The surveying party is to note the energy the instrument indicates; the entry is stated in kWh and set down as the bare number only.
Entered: 1151.551
